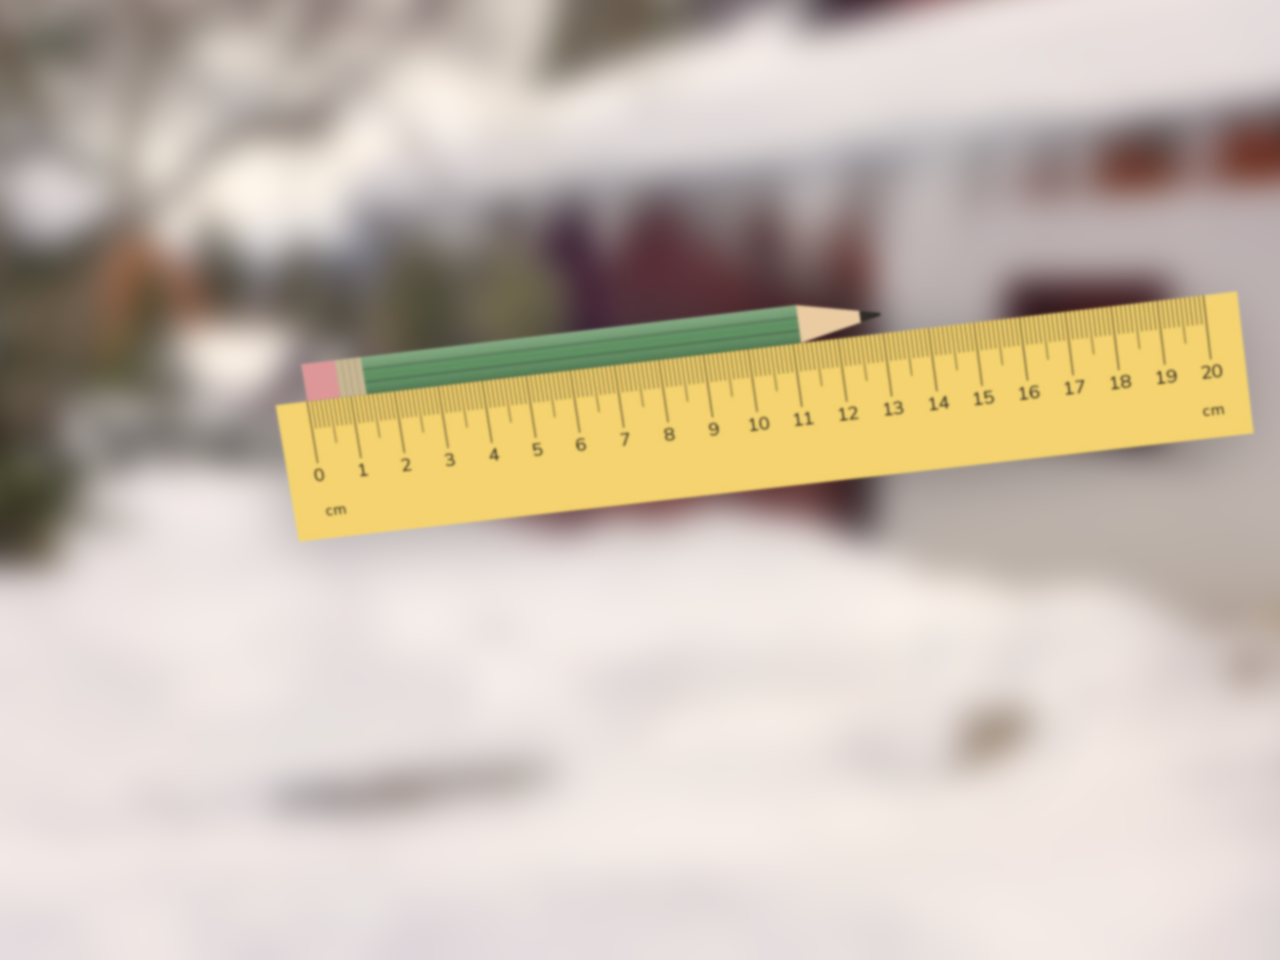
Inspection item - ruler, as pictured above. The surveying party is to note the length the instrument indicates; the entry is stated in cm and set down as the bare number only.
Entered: 13
